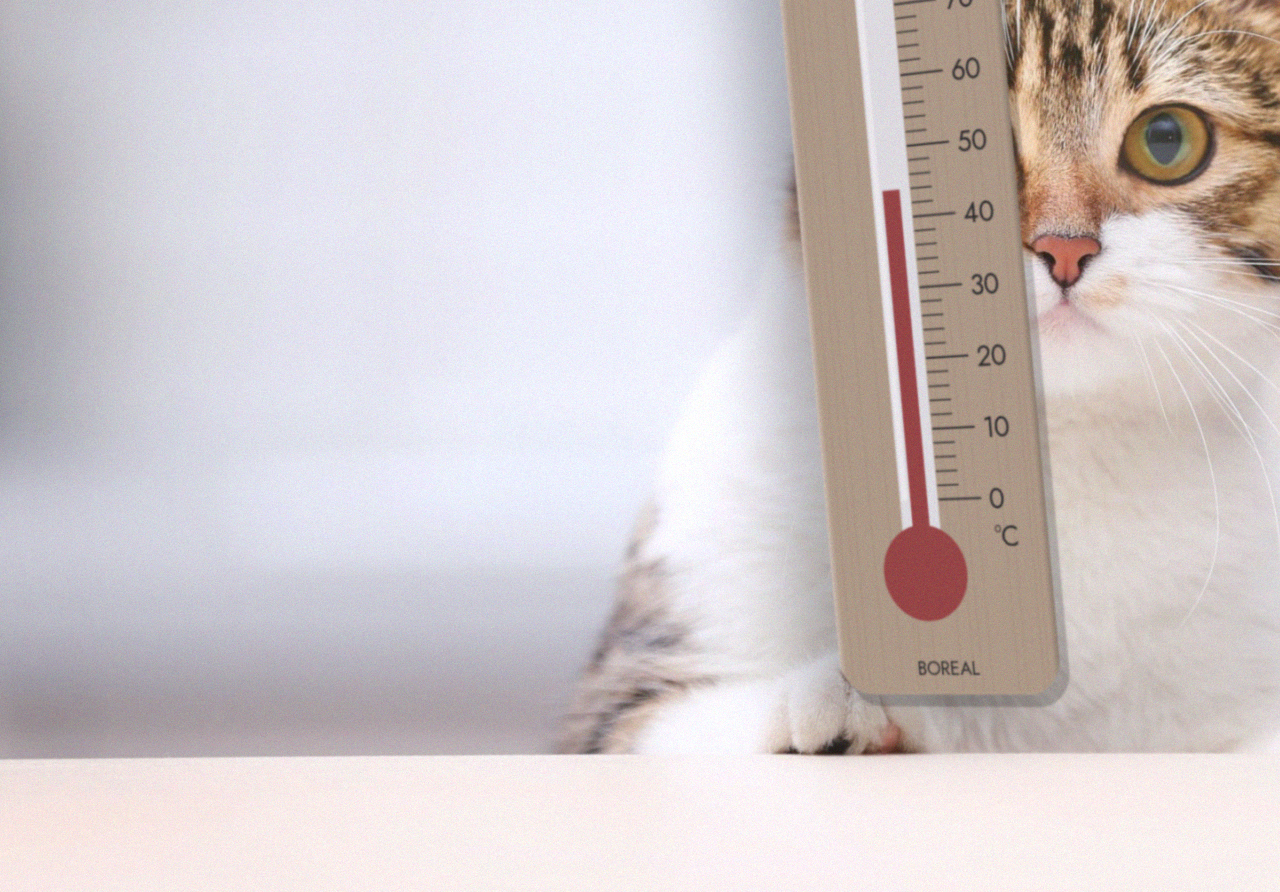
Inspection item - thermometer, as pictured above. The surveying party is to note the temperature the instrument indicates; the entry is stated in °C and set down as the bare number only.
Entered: 44
